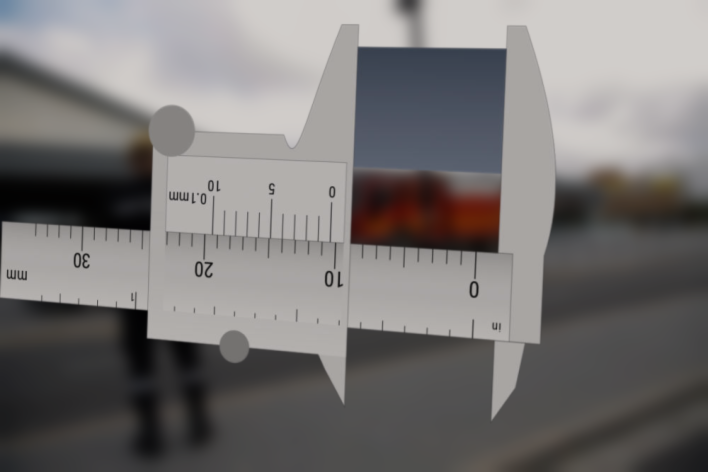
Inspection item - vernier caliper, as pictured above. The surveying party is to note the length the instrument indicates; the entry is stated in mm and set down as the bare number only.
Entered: 10.4
